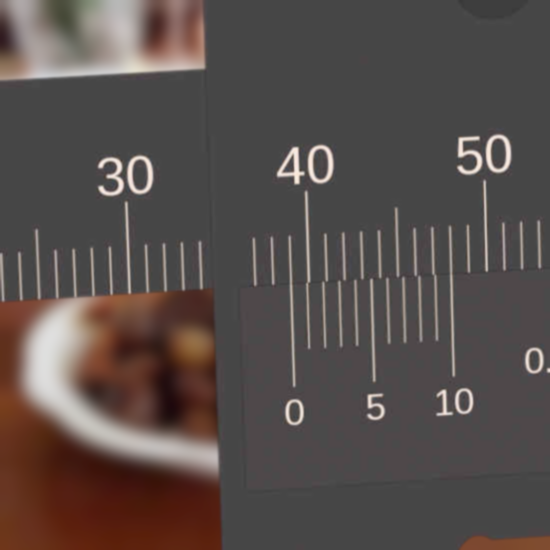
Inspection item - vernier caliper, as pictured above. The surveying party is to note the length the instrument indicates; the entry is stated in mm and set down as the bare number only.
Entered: 39.0
